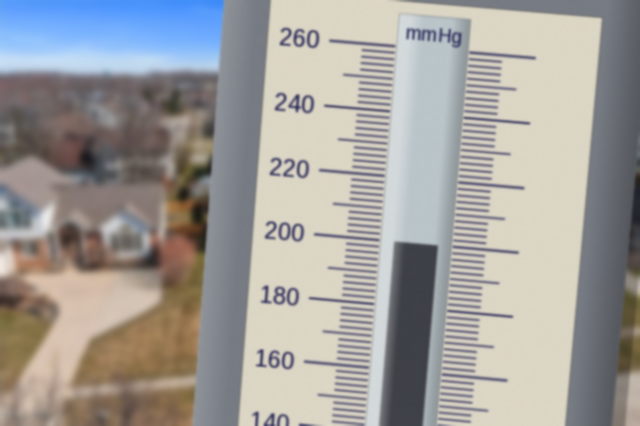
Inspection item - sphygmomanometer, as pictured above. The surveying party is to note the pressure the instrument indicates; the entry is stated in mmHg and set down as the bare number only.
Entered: 200
